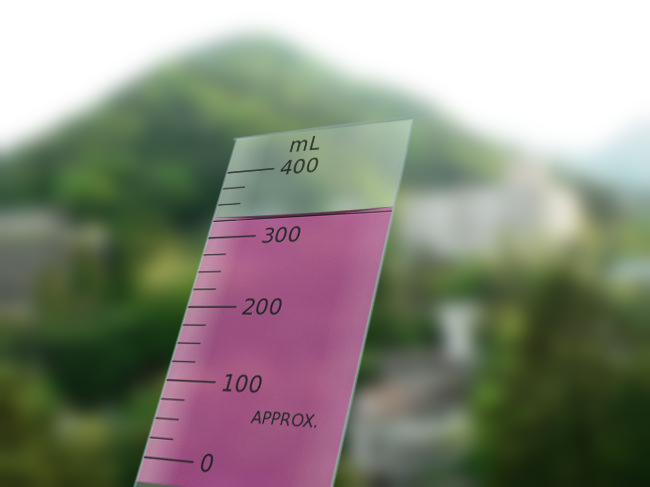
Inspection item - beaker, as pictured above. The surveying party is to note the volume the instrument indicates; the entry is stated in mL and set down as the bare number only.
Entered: 325
